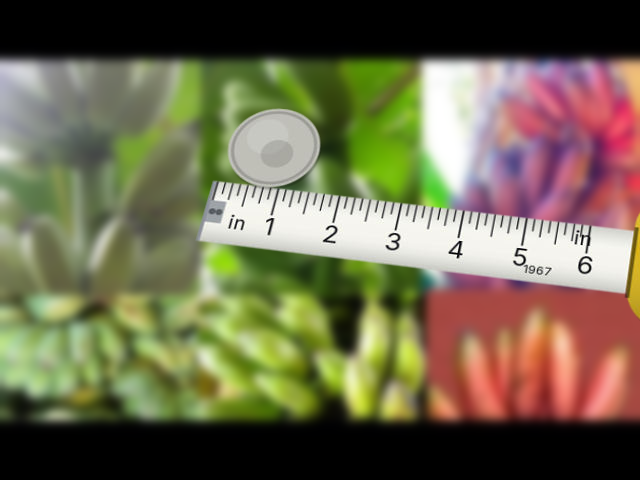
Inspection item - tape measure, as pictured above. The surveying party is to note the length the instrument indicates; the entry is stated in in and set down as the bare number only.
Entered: 1.5
